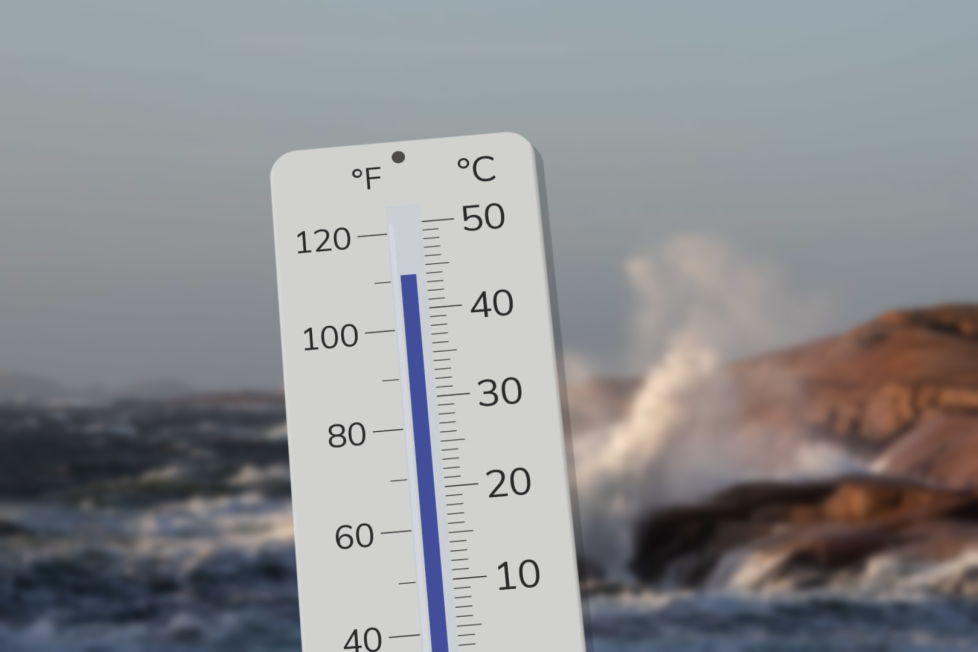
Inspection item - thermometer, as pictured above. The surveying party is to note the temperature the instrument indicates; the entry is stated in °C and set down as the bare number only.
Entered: 44
